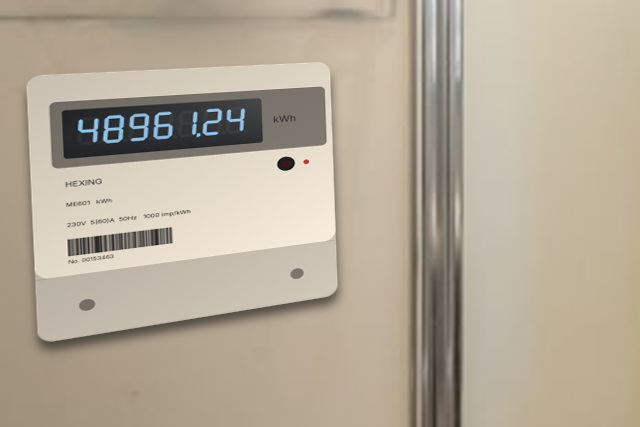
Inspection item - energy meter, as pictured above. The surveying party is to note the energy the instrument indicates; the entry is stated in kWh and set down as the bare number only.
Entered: 48961.24
